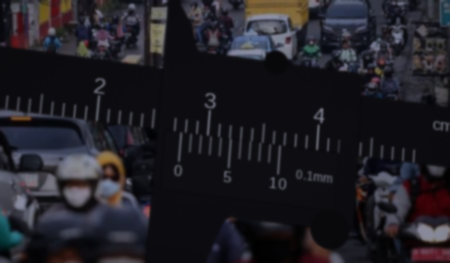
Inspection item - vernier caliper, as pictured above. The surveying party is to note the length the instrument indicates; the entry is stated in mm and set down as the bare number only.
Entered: 27.6
